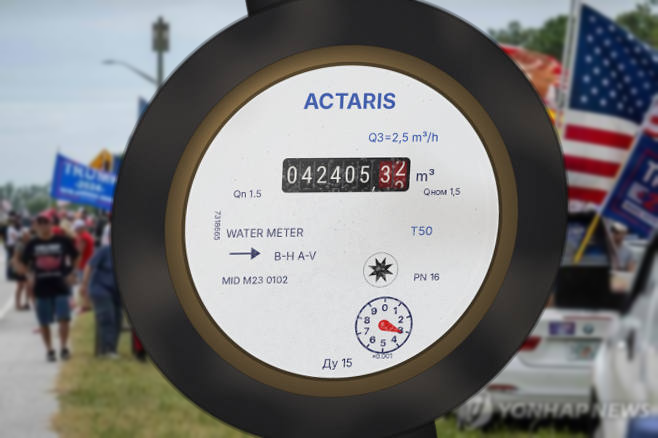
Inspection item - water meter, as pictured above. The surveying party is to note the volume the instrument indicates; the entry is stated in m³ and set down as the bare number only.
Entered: 42405.323
